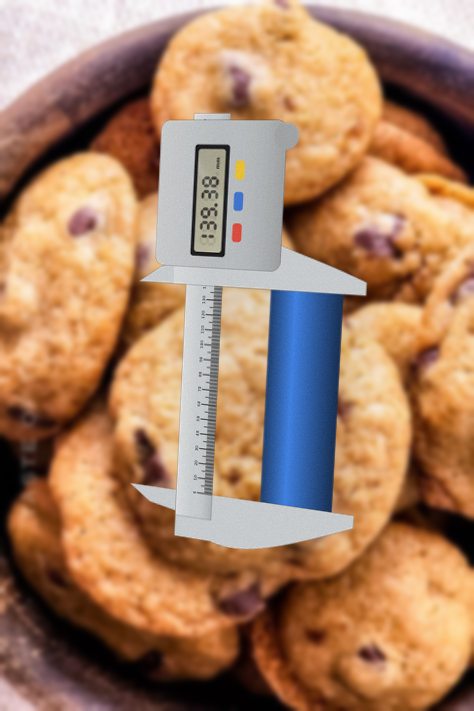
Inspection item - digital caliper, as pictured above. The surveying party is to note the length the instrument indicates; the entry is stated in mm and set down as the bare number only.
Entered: 139.38
